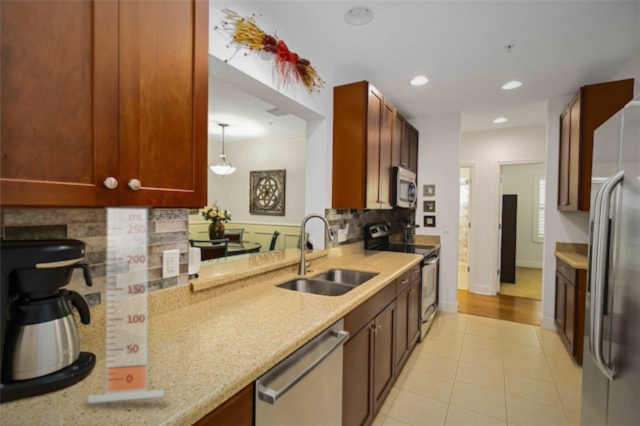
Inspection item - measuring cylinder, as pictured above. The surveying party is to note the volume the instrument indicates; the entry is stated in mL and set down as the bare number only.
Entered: 20
